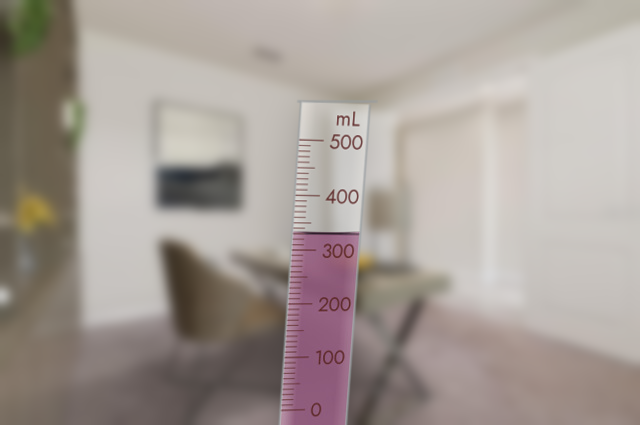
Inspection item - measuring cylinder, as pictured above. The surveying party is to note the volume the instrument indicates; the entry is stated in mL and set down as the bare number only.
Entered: 330
